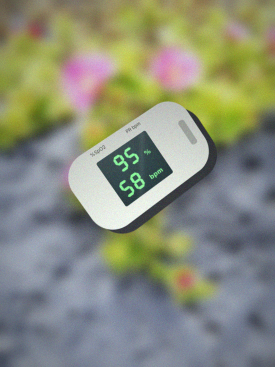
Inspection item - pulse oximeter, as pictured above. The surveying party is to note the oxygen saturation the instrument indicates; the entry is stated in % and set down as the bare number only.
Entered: 95
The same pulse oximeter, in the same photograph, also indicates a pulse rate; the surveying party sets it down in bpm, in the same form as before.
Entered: 58
